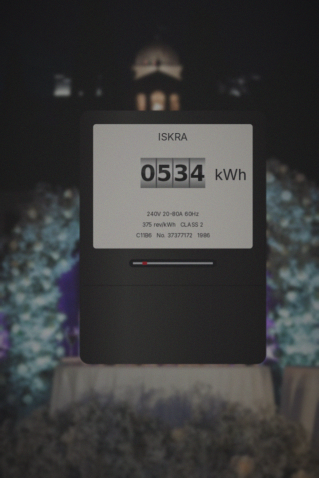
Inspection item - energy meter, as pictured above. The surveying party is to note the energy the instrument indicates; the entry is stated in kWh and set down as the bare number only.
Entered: 534
